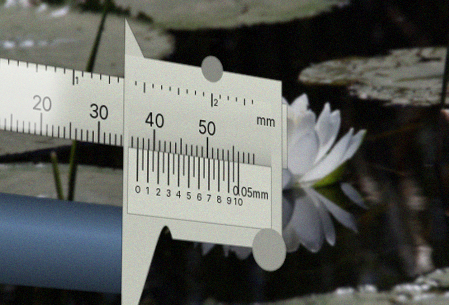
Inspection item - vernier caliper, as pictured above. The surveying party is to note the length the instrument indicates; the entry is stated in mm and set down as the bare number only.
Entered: 37.0
